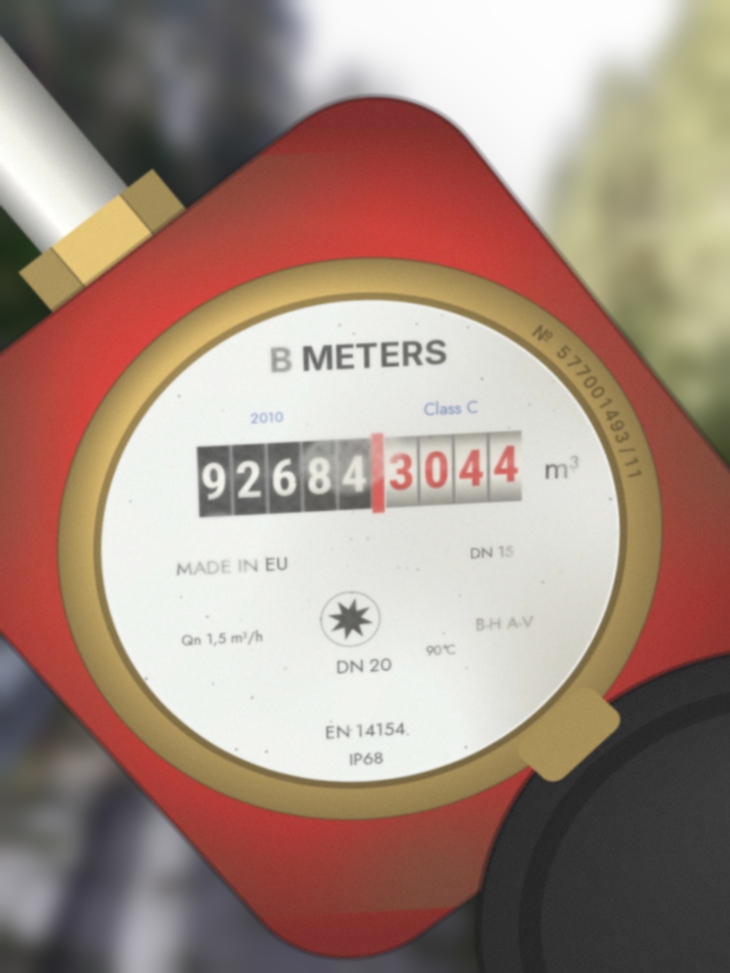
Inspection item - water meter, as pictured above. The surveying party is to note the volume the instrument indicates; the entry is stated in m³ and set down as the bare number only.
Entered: 92684.3044
